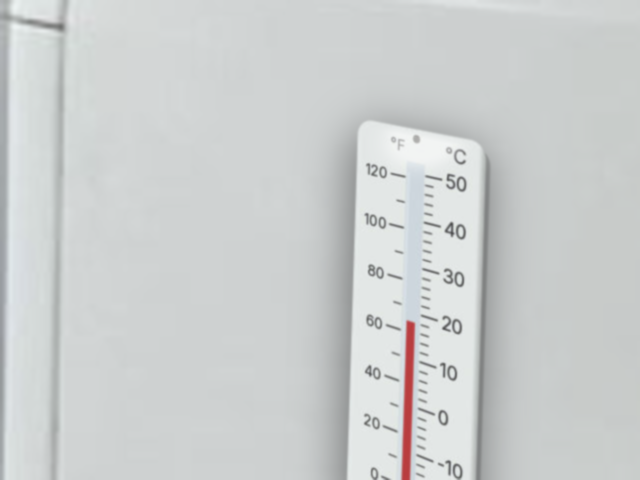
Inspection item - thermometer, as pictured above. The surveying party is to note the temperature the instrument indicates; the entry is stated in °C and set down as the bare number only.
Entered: 18
